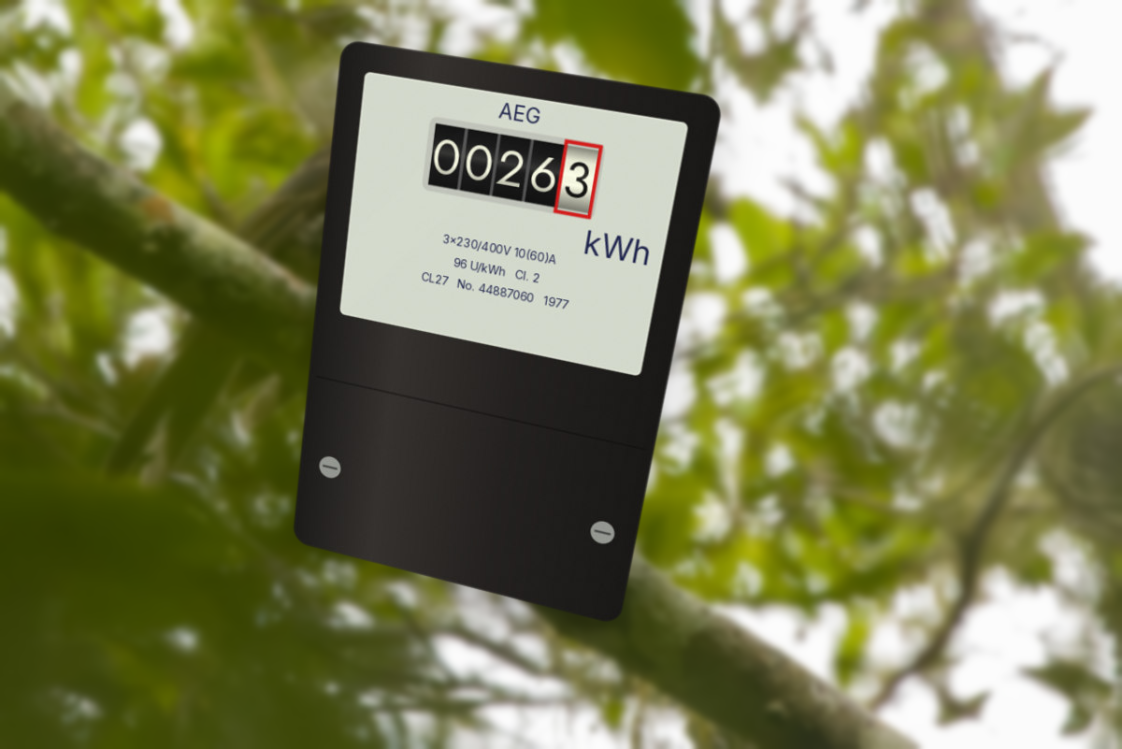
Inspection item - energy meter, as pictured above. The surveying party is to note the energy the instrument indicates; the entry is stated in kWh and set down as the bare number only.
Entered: 26.3
